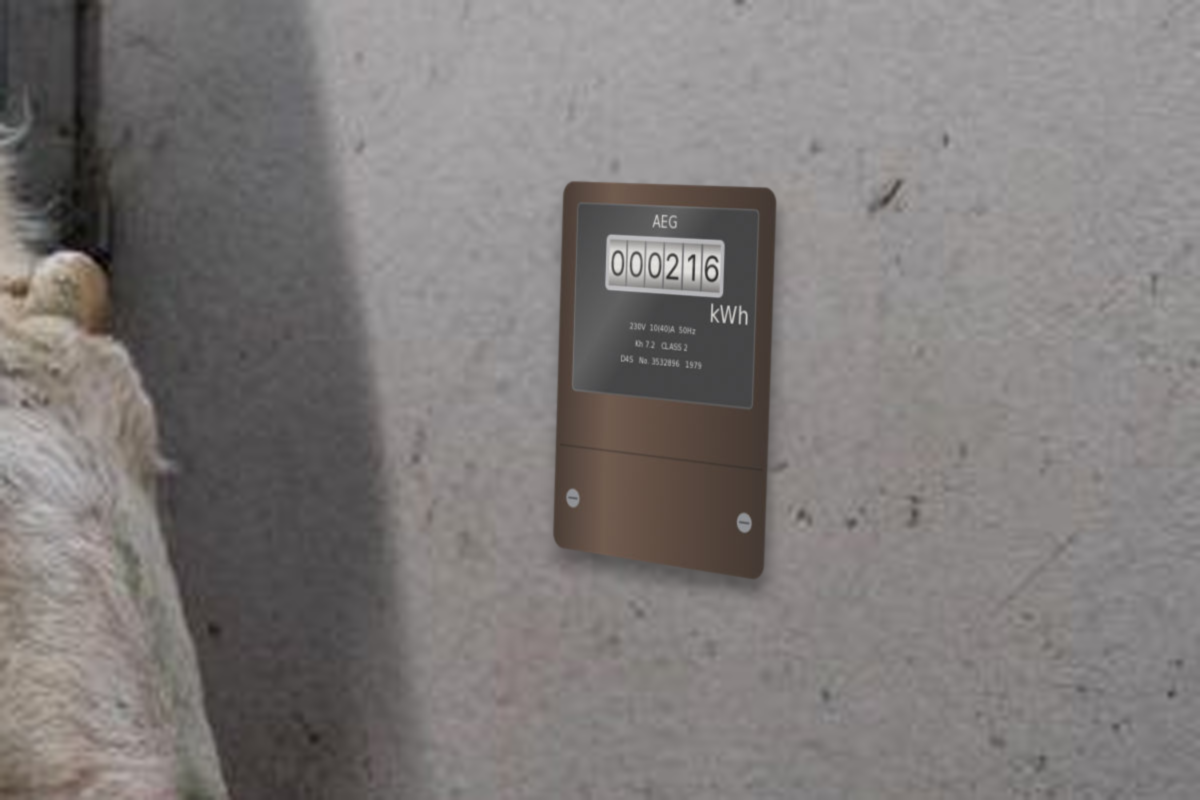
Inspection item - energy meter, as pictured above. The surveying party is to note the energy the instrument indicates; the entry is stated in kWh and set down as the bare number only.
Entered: 216
